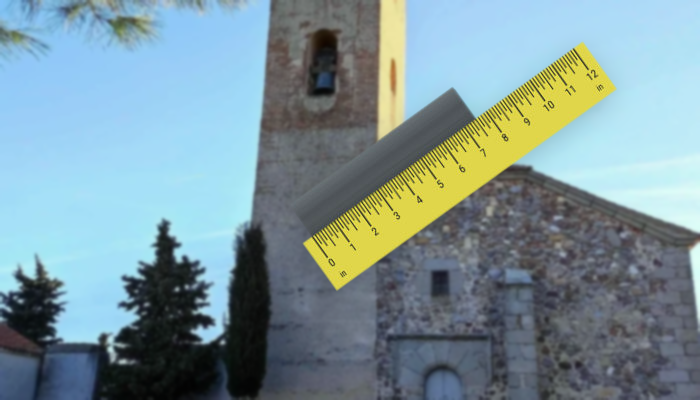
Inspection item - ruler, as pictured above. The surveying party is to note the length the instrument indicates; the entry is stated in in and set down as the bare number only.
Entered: 7.5
